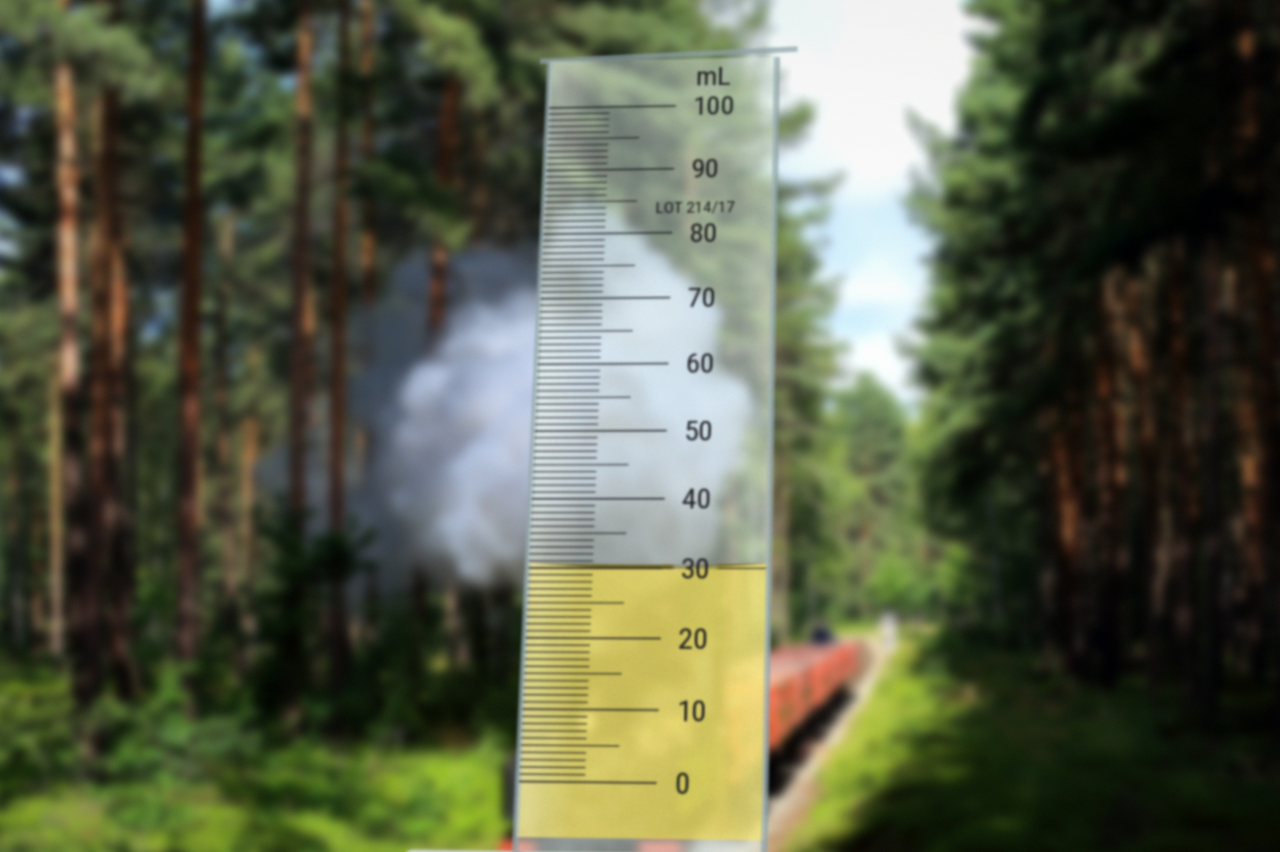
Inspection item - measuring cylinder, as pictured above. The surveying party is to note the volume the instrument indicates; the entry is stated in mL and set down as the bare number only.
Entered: 30
